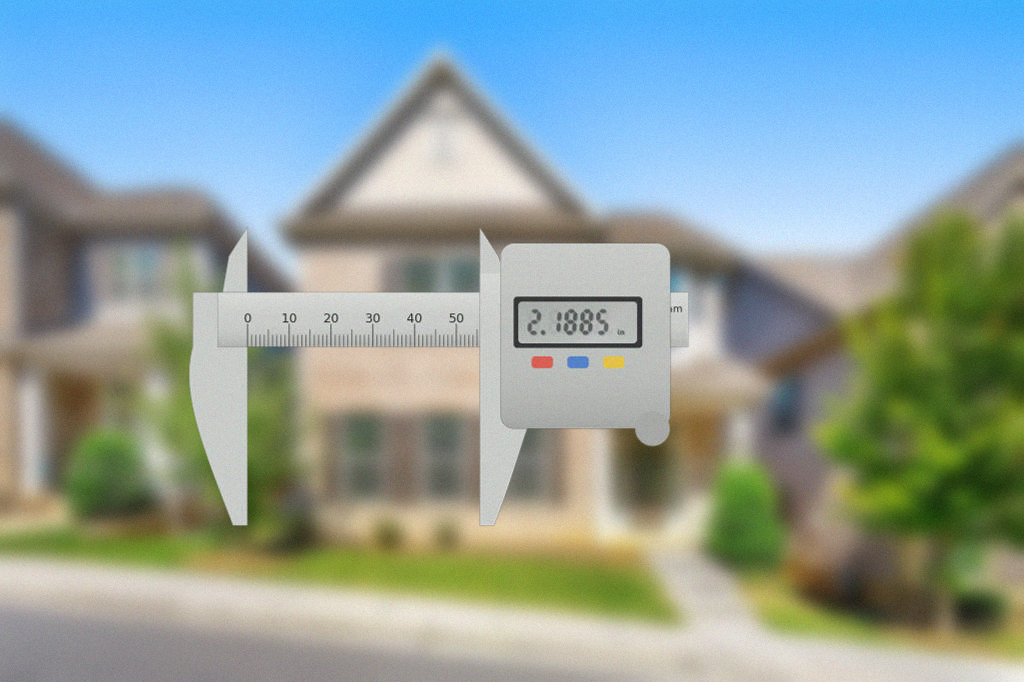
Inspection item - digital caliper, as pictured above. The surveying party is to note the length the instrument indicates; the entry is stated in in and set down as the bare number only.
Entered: 2.1885
